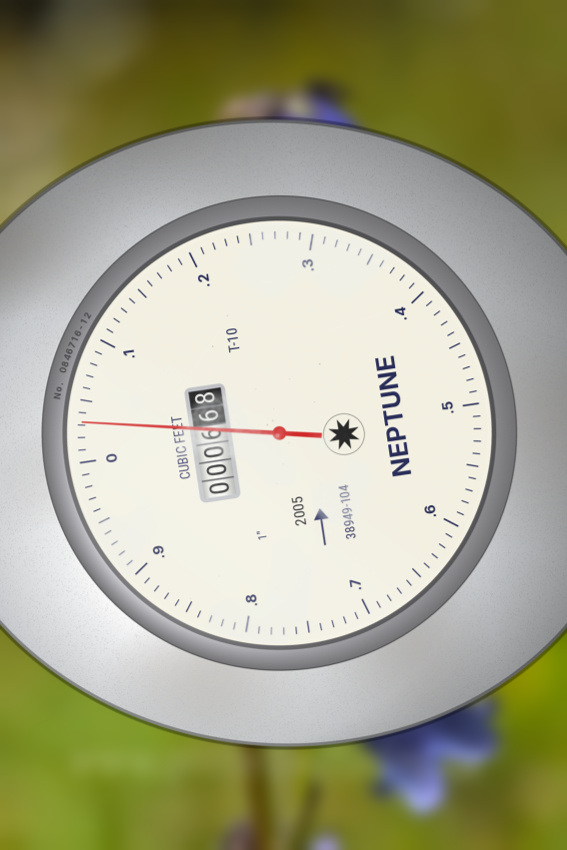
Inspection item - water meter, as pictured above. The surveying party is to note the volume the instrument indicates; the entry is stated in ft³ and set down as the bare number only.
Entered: 668.03
